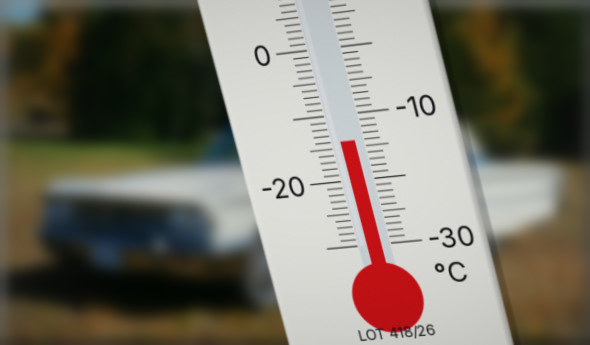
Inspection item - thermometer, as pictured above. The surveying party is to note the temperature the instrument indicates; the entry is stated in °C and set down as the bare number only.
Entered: -14
